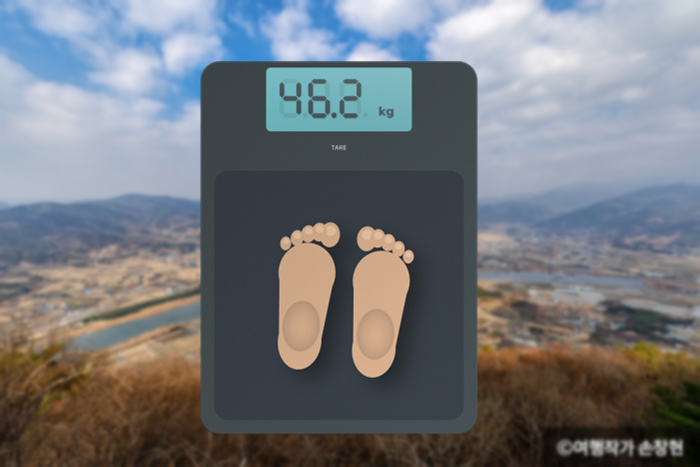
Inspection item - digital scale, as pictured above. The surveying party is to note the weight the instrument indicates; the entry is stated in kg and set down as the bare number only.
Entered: 46.2
